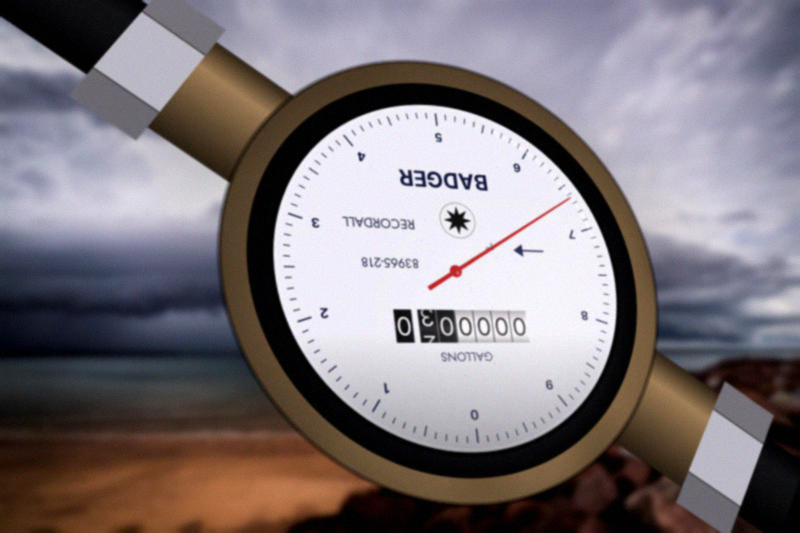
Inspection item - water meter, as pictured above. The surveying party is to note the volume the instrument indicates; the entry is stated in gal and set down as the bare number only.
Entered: 26.6
